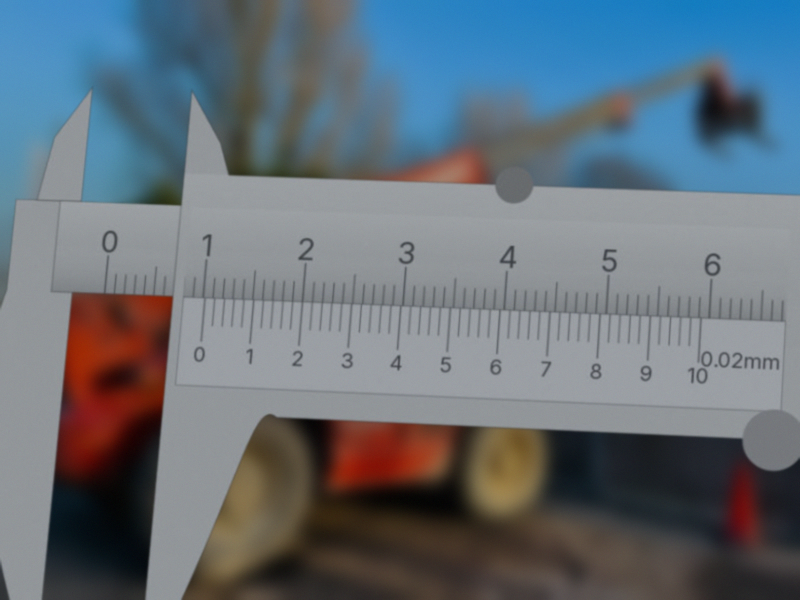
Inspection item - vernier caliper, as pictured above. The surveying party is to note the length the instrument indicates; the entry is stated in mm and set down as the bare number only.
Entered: 10.2
